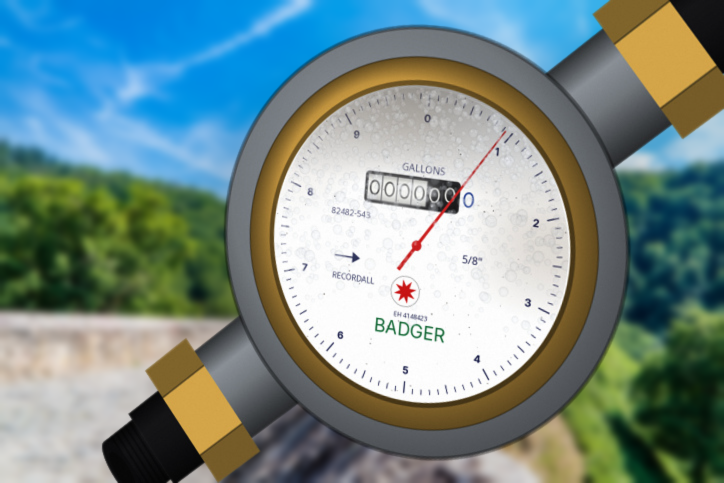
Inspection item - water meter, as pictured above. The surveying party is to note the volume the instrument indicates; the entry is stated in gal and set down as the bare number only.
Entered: 0.9
